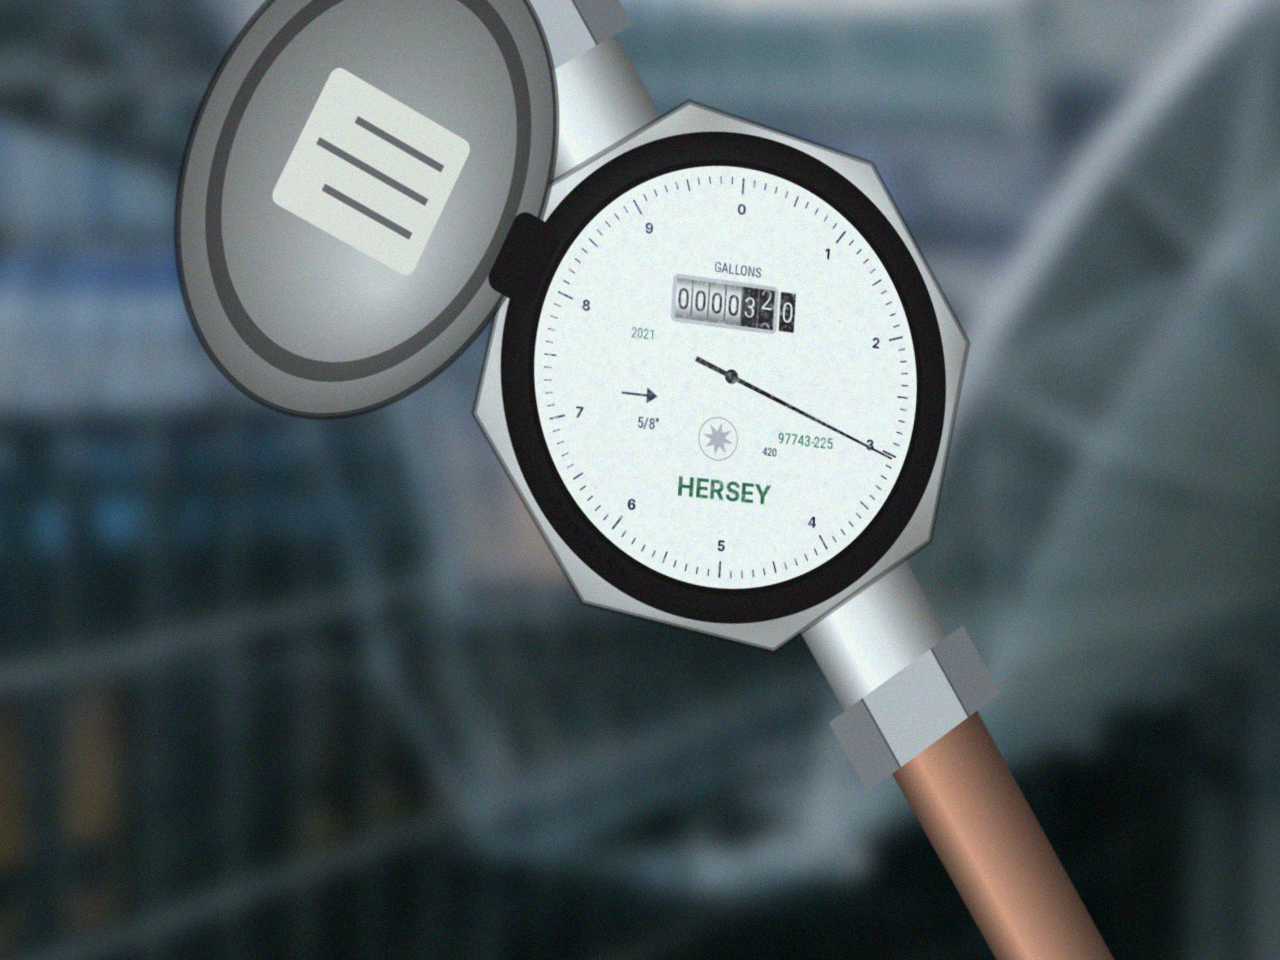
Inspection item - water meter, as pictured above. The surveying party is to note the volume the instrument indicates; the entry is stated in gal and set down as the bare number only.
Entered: 323.0
